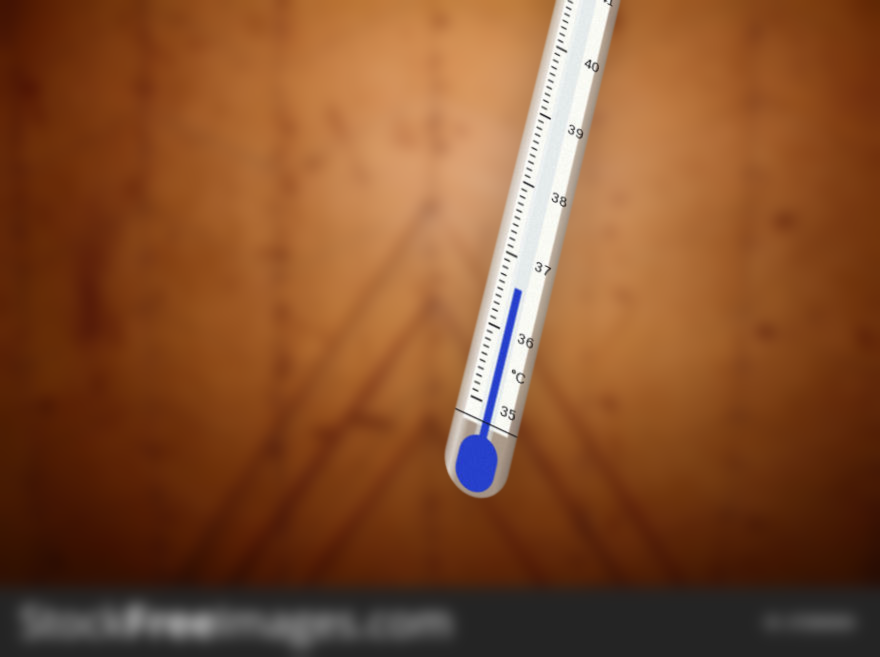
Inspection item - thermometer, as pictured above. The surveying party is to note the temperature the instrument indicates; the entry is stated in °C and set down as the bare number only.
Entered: 36.6
